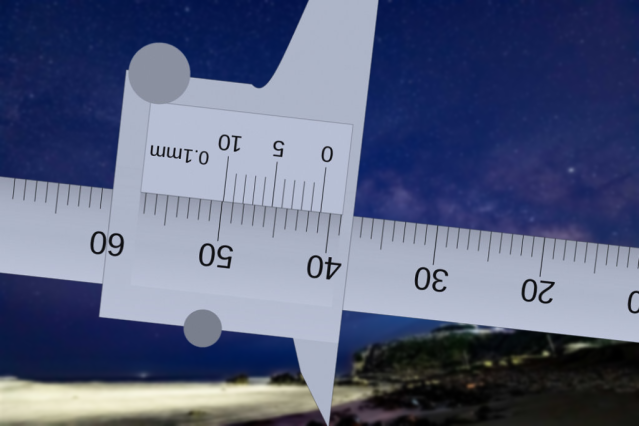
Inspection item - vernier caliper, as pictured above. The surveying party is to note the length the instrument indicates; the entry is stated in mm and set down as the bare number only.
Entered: 40.9
